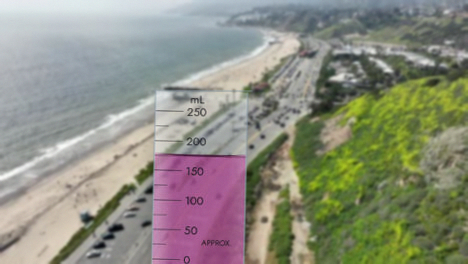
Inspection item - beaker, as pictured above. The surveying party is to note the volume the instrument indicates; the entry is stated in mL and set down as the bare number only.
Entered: 175
